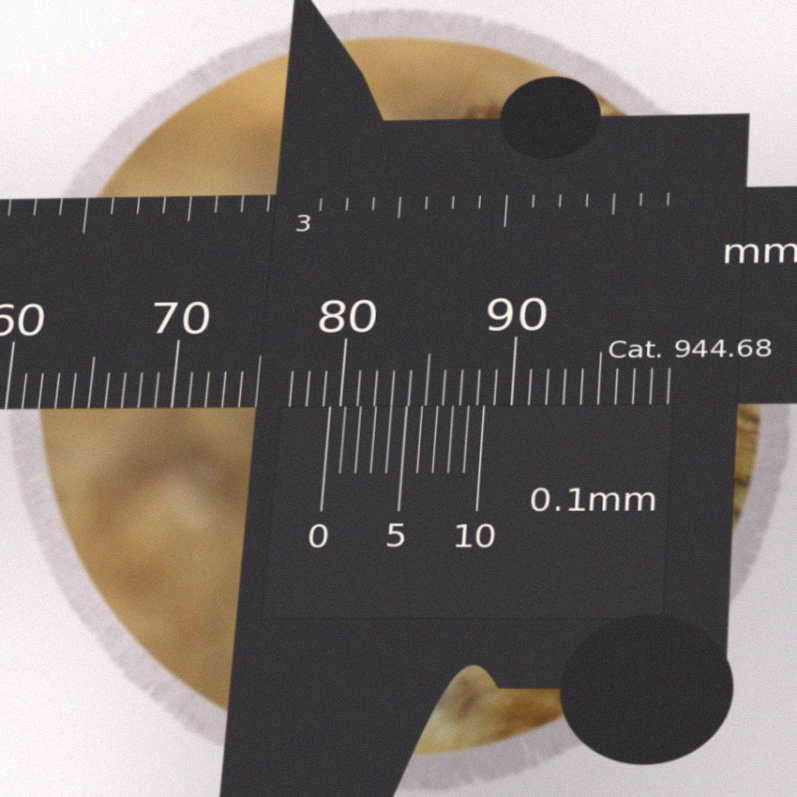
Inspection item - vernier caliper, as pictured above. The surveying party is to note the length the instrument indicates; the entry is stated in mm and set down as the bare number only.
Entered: 79.4
